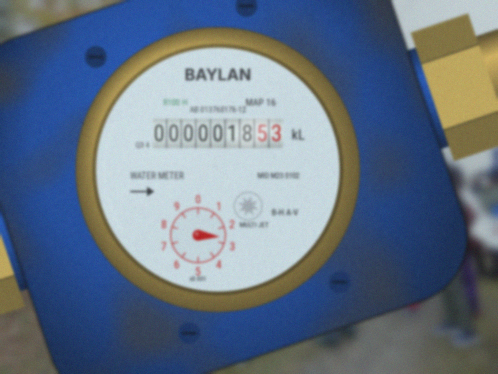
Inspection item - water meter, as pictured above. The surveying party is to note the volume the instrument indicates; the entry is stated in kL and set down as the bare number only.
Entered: 18.532
